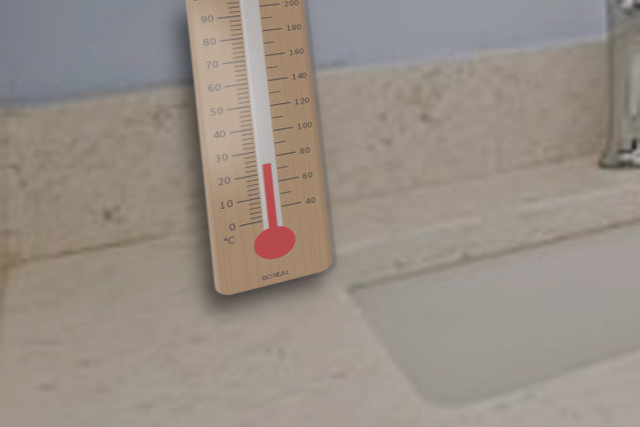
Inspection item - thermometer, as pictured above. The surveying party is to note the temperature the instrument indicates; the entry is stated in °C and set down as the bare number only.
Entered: 24
